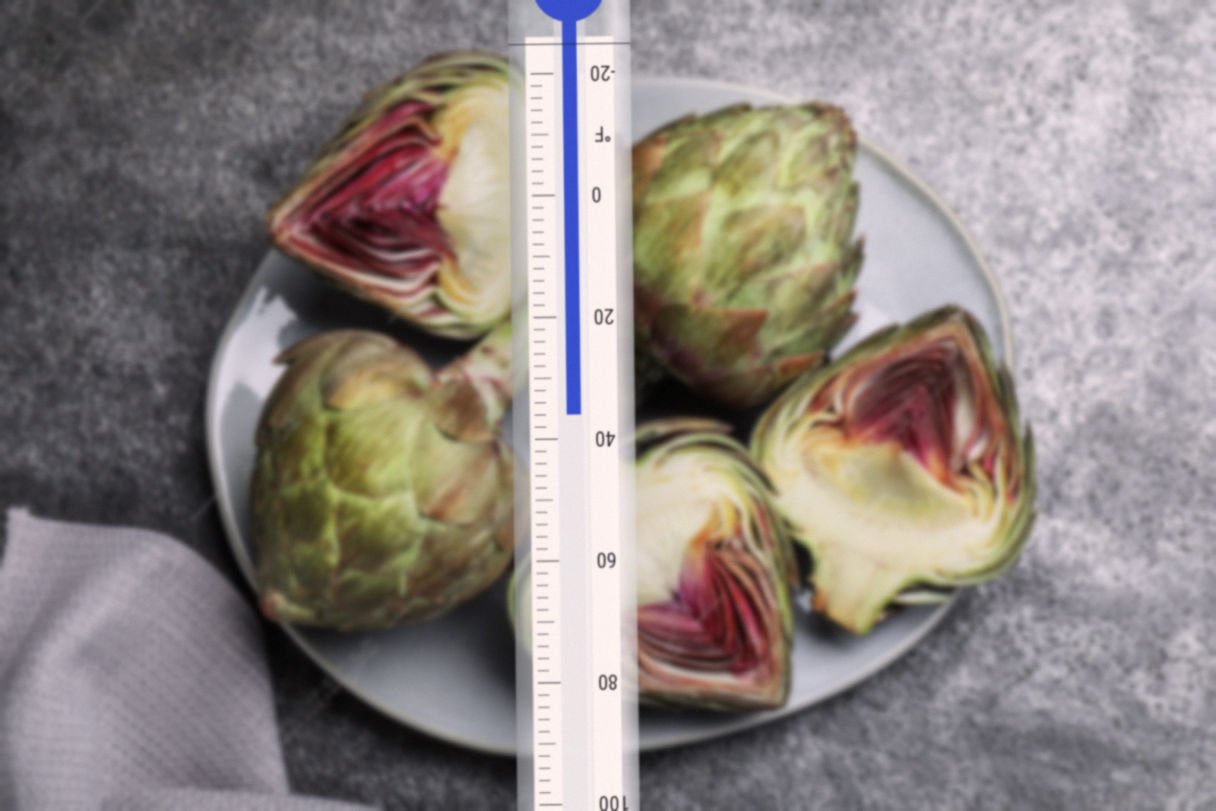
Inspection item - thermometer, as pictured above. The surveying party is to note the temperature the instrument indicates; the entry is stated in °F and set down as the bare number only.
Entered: 36
